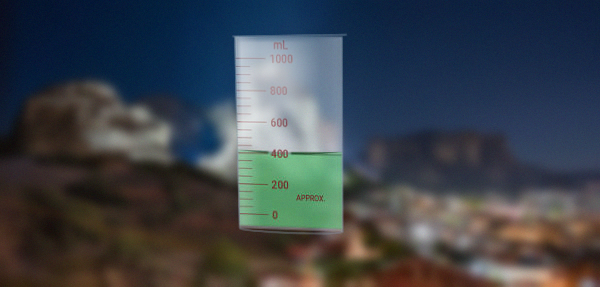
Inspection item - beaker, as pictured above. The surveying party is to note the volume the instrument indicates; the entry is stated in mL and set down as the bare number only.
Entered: 400
